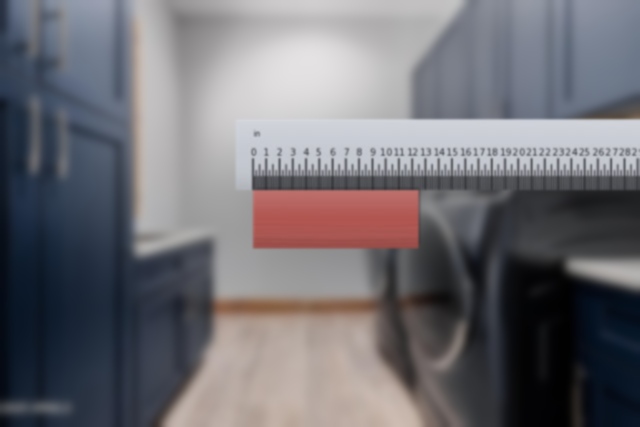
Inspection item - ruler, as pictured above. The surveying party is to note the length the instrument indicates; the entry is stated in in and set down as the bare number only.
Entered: 12.5
